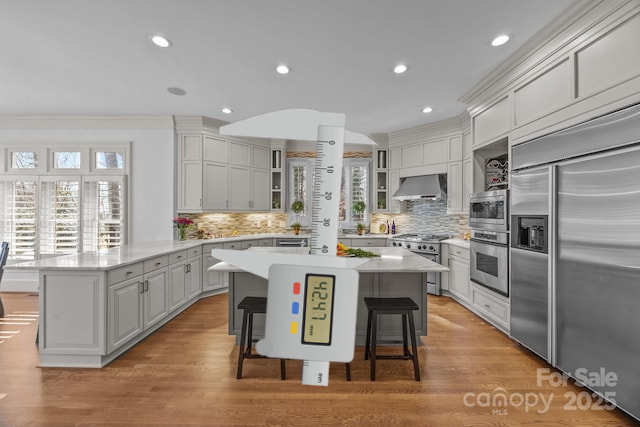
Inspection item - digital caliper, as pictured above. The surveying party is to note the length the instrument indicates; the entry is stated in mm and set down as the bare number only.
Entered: 42.47
